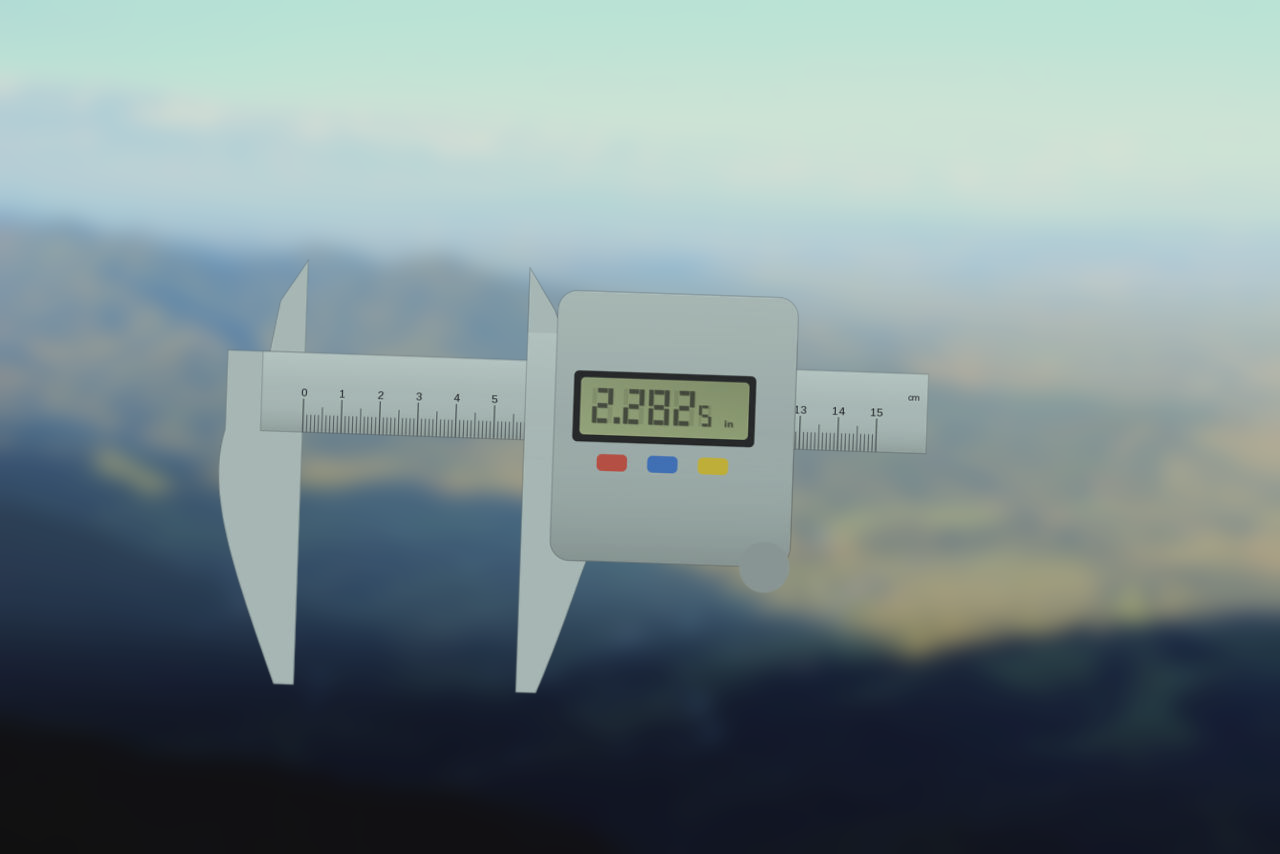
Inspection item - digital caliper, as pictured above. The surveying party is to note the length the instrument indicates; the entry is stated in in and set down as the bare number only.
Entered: 2.2825
